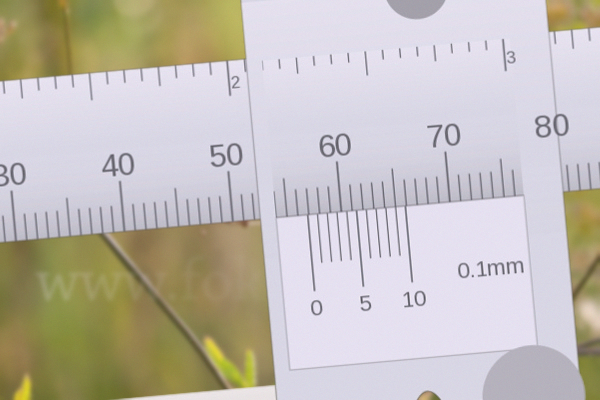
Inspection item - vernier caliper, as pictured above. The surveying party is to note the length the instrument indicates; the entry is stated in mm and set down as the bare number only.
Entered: 56.9
